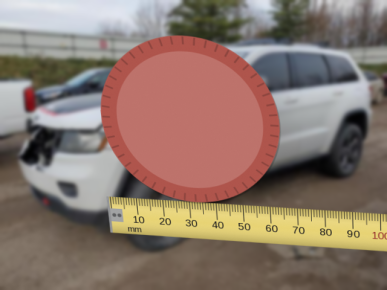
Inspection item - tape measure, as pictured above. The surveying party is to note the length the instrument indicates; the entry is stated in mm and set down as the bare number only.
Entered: 65
